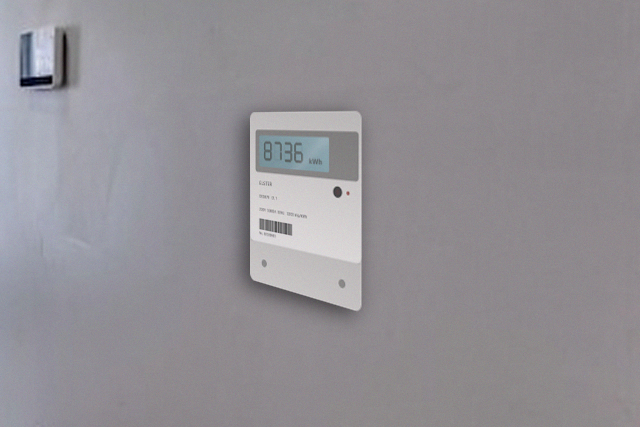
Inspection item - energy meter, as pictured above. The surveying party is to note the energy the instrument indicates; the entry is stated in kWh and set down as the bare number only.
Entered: 8736
